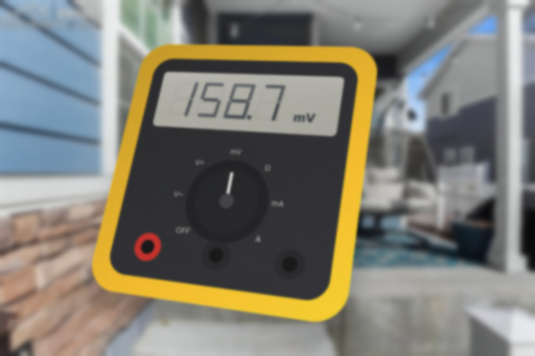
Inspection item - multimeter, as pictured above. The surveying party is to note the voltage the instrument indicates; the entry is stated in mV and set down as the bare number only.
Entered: 158.7
